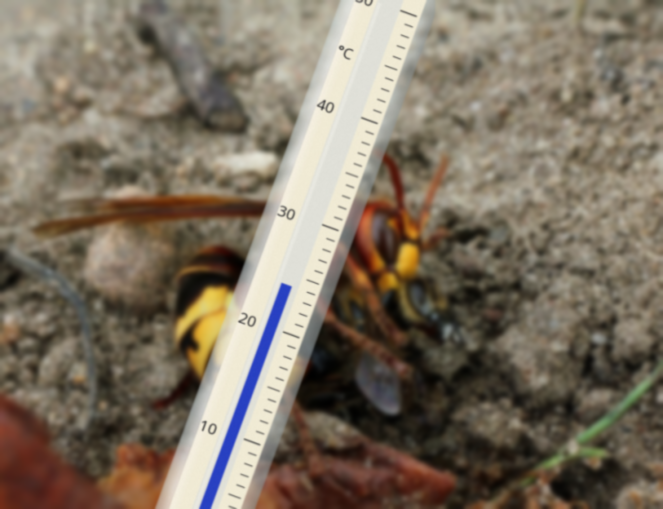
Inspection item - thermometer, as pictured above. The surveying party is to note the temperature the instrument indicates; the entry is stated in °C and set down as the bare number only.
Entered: 24
